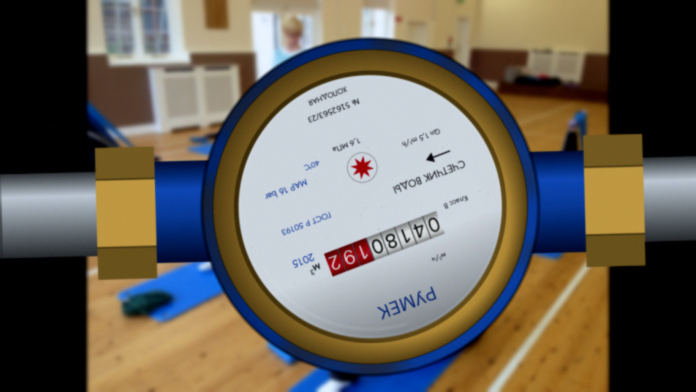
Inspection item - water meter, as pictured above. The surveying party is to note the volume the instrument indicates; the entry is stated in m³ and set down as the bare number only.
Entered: 4180.192
